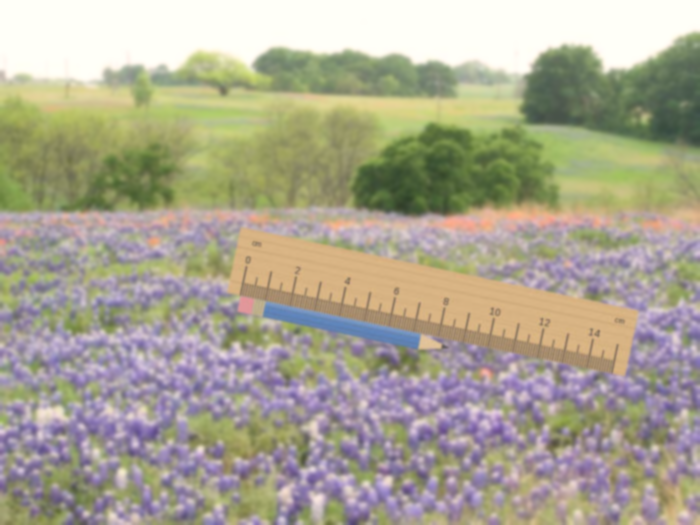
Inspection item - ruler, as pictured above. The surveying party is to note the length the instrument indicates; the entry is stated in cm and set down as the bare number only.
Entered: 8.5
